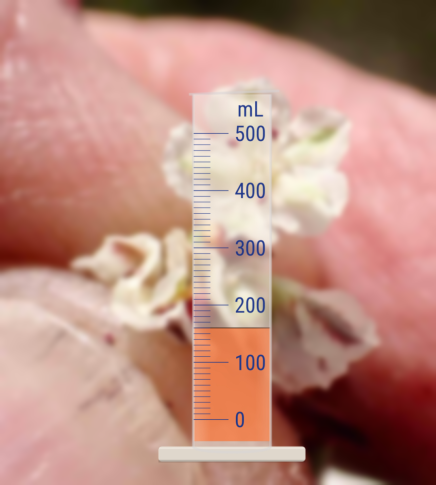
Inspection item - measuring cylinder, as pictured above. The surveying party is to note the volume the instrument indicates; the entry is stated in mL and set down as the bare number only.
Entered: 160
